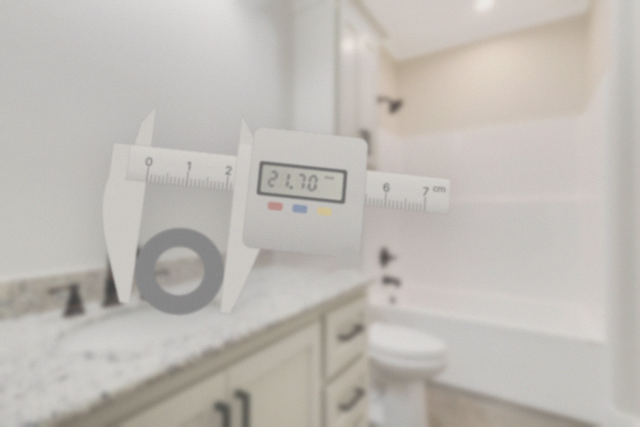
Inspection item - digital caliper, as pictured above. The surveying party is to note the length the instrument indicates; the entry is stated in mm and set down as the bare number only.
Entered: 21.70
